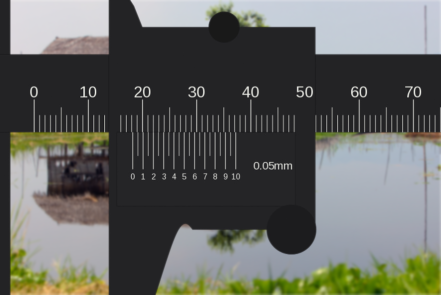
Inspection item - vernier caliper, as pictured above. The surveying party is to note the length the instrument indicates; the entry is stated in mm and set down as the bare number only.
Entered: 18.2
